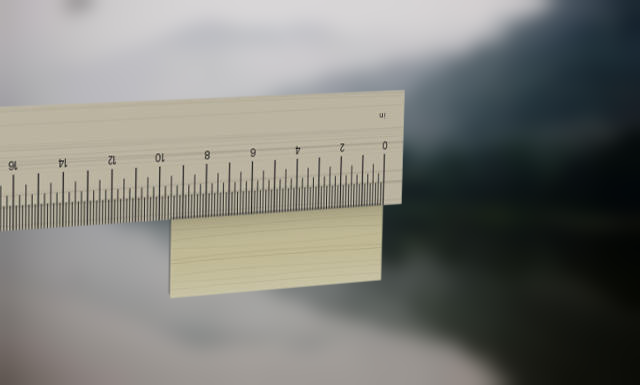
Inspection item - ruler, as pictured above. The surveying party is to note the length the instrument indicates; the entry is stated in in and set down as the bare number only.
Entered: 9.5
